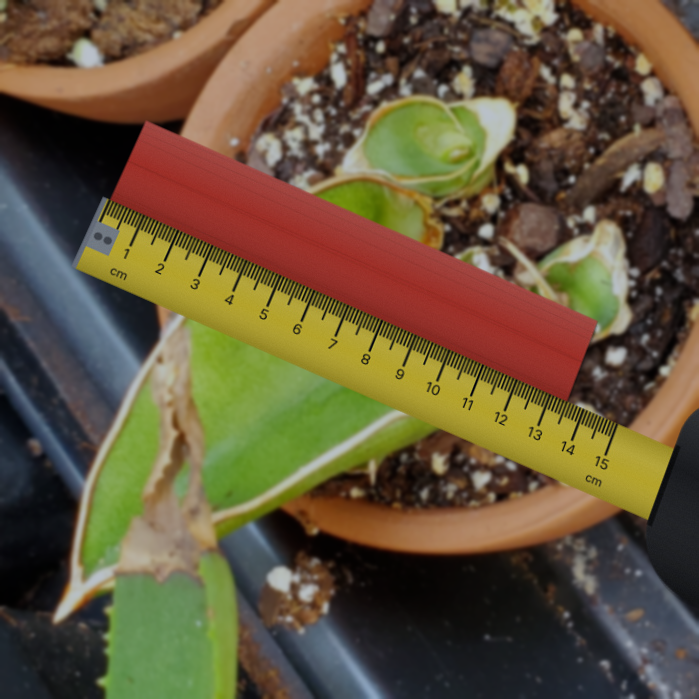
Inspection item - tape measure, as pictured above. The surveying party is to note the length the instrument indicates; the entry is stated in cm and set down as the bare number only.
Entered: 13.5
